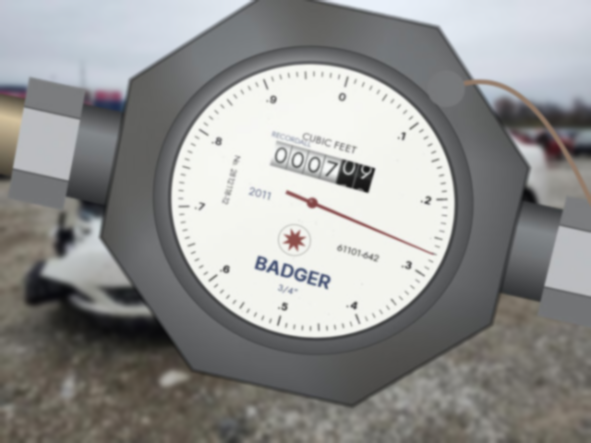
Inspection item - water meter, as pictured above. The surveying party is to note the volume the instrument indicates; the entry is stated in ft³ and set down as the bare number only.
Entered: 709.27
